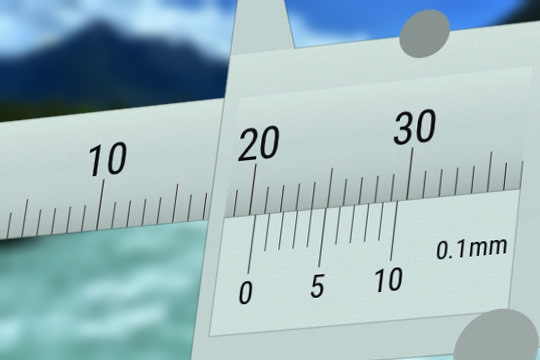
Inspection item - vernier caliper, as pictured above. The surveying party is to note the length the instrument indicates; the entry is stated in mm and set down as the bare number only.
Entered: 20.4
